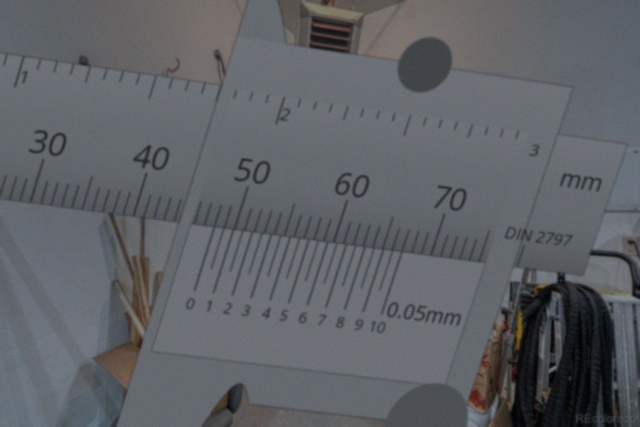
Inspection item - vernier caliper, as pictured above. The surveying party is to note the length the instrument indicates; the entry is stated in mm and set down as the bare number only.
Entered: 48.0
